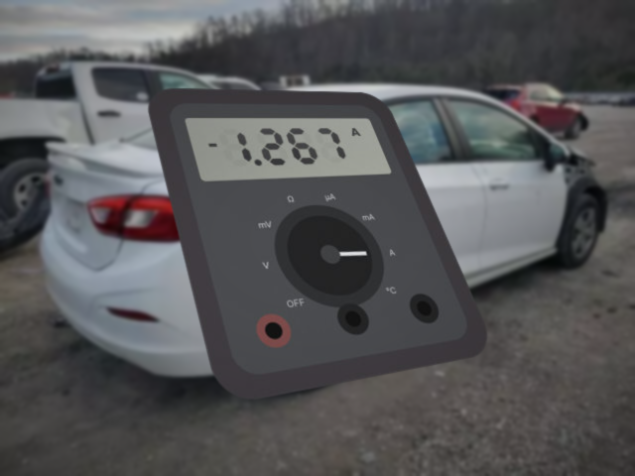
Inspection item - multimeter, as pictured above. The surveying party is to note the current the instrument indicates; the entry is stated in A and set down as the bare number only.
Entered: -1.267
